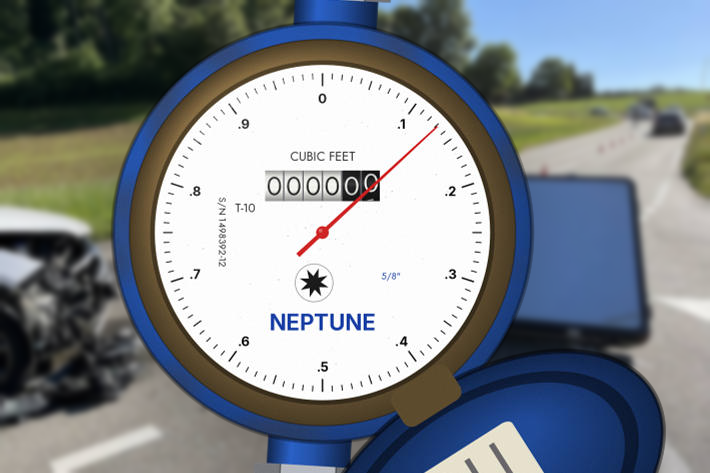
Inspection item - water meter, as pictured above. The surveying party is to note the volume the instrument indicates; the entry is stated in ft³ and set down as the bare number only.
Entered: 0.13
